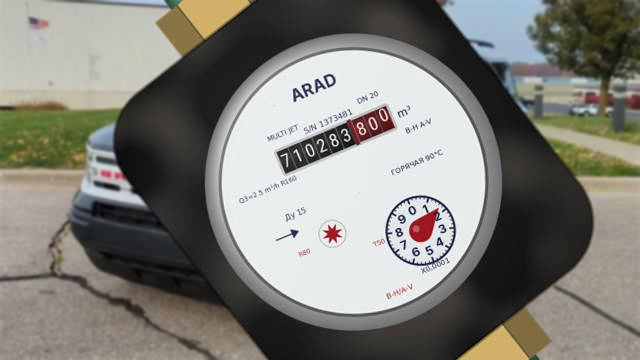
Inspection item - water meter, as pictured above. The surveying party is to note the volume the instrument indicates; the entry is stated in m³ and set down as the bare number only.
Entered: 710283.8001
